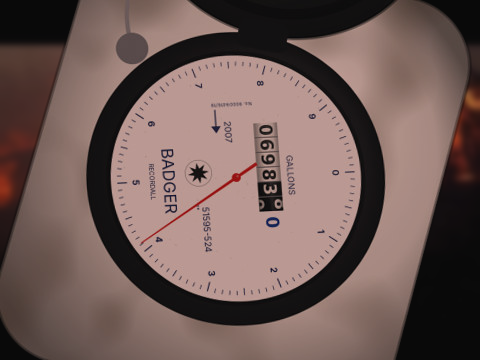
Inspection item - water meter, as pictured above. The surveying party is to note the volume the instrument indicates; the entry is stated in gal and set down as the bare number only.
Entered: 698384.1
